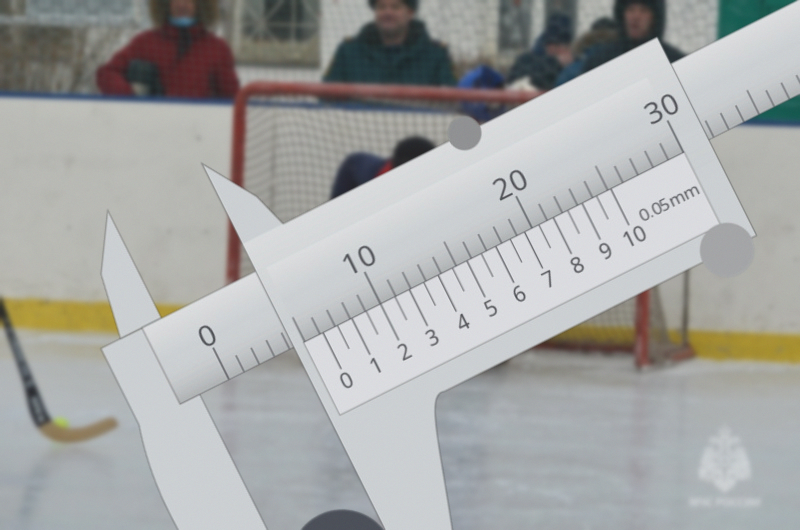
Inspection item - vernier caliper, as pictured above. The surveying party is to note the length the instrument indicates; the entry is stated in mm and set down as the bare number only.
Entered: 6.2
